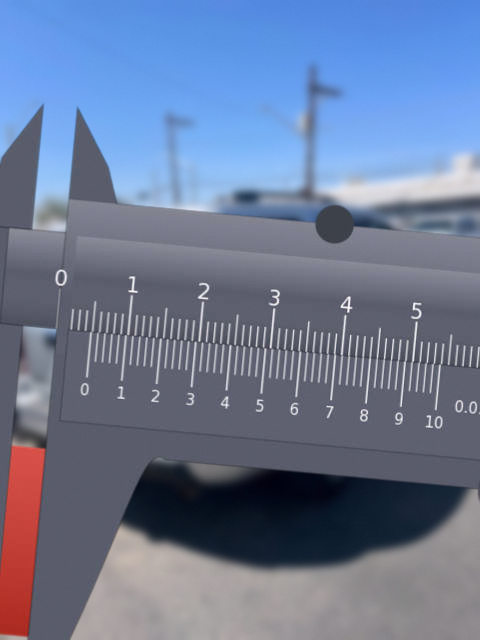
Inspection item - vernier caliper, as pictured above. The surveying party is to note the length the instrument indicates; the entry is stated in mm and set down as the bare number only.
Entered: 4.8
